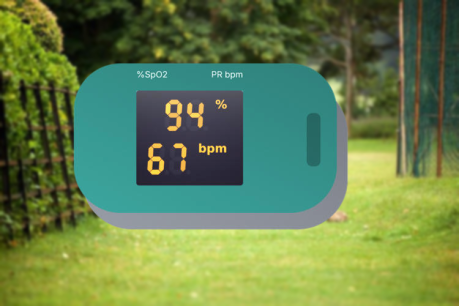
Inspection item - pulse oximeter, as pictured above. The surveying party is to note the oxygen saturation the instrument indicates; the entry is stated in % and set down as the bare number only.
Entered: 94
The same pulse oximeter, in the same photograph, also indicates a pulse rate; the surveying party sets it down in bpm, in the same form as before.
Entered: 67
